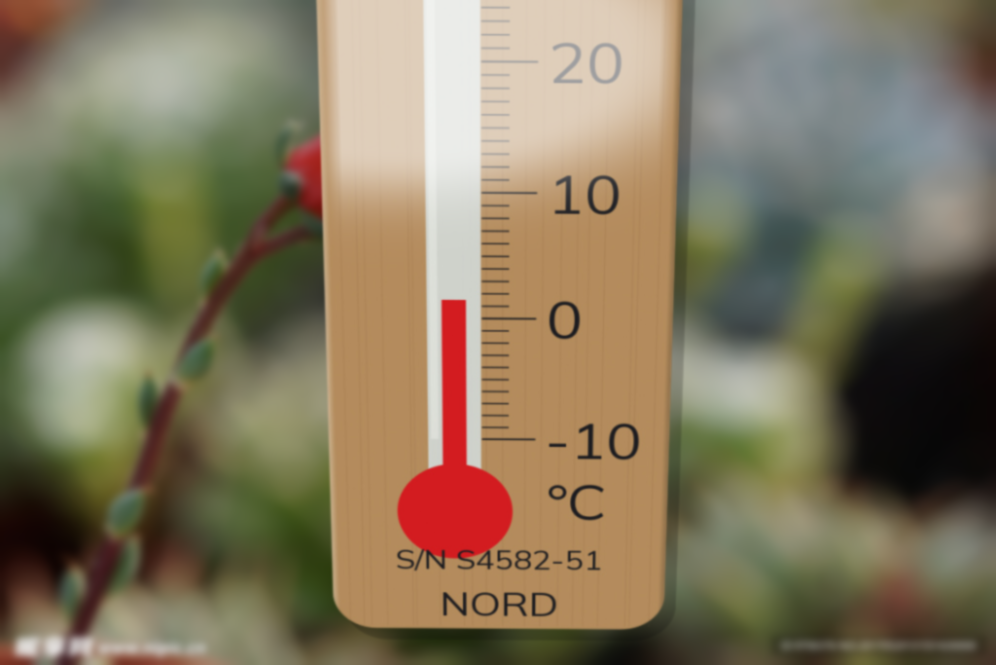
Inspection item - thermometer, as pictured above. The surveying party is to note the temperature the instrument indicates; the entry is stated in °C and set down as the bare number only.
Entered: 1.5
